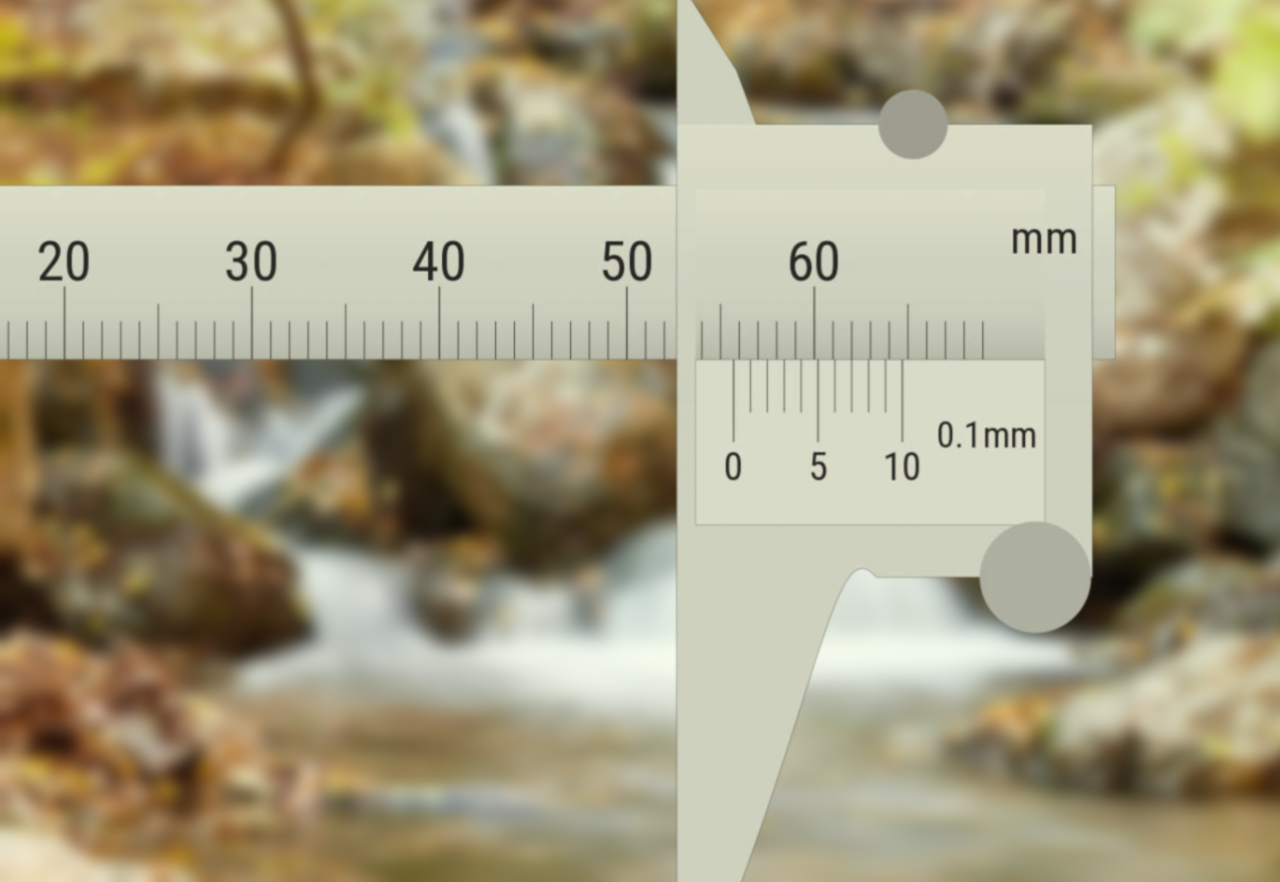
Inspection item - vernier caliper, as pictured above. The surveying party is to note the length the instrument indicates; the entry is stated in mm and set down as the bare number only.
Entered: 55.7
